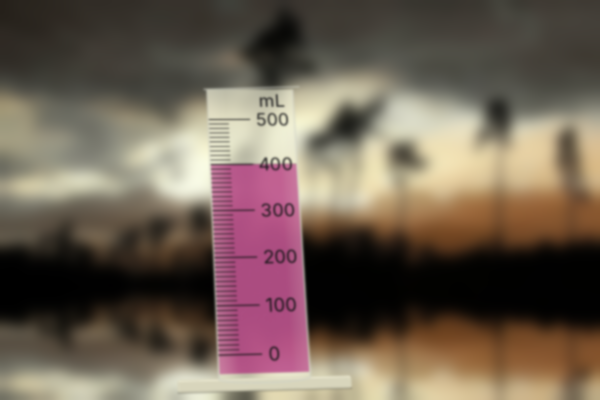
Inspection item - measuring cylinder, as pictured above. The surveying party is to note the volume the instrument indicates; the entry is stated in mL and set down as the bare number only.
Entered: 400
